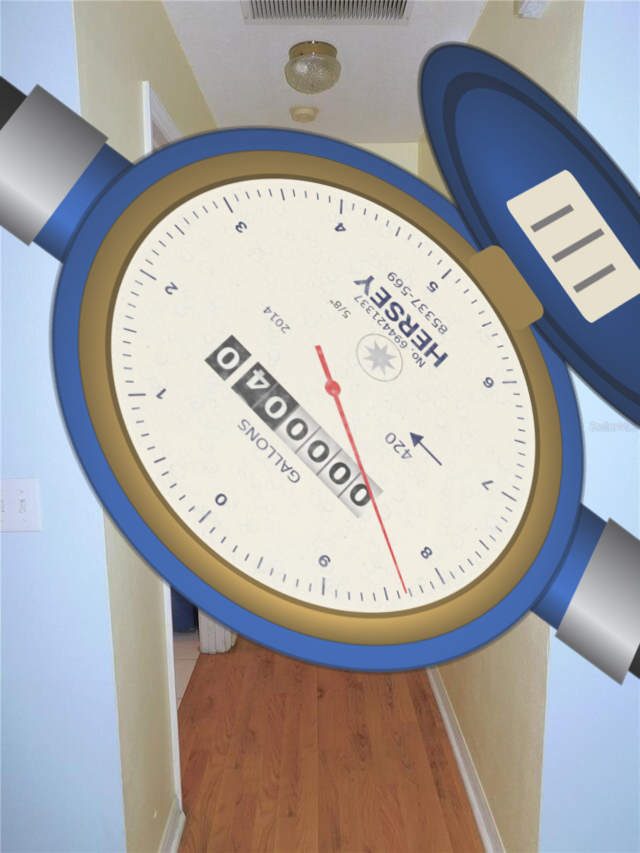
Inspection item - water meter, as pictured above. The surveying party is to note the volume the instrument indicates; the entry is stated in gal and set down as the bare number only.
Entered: 38.3
